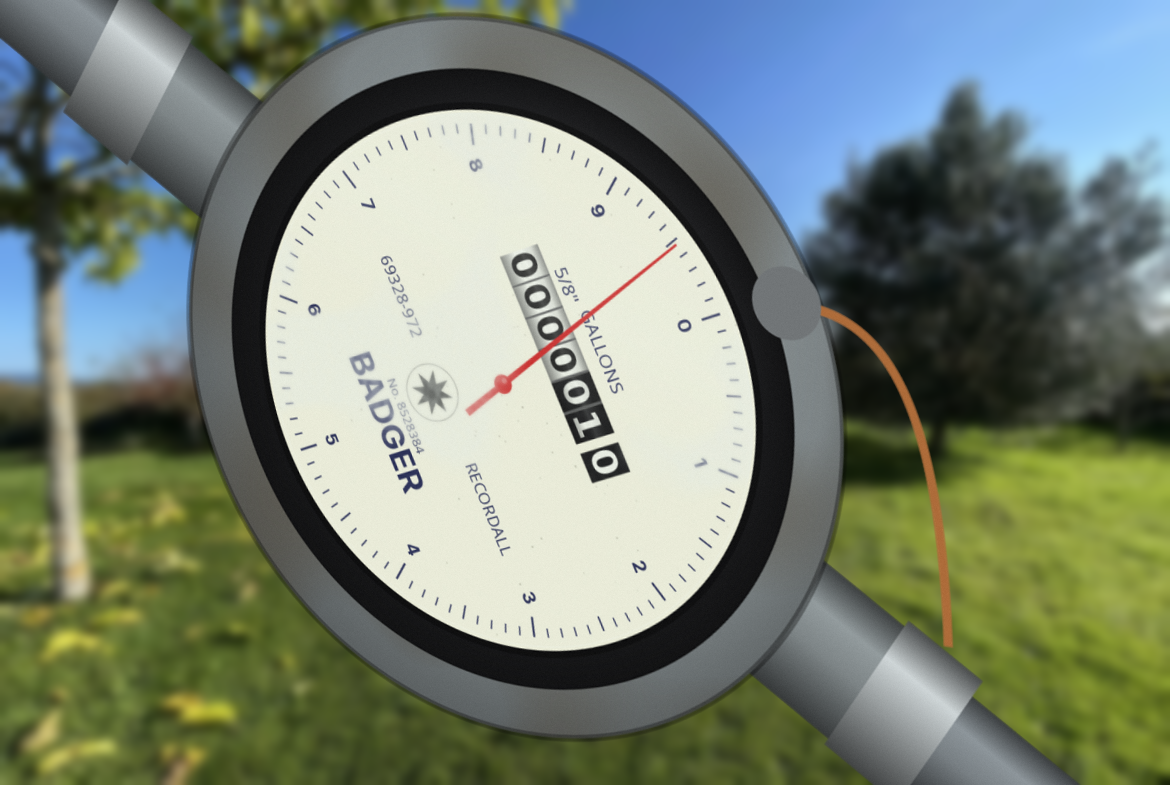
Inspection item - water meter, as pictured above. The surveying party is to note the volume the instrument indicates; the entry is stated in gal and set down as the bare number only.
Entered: 9.5
